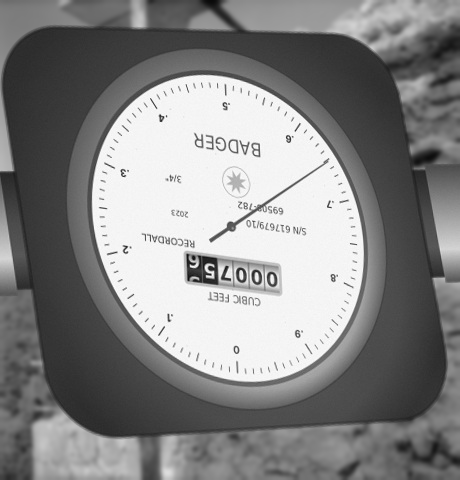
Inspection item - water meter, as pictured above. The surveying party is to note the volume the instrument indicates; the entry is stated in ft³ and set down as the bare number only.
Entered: 755.65
